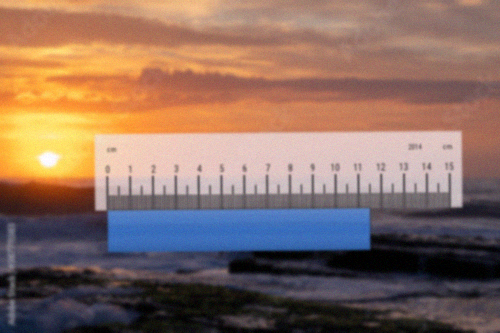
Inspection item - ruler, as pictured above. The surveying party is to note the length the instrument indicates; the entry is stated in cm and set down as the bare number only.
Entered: 11.5
